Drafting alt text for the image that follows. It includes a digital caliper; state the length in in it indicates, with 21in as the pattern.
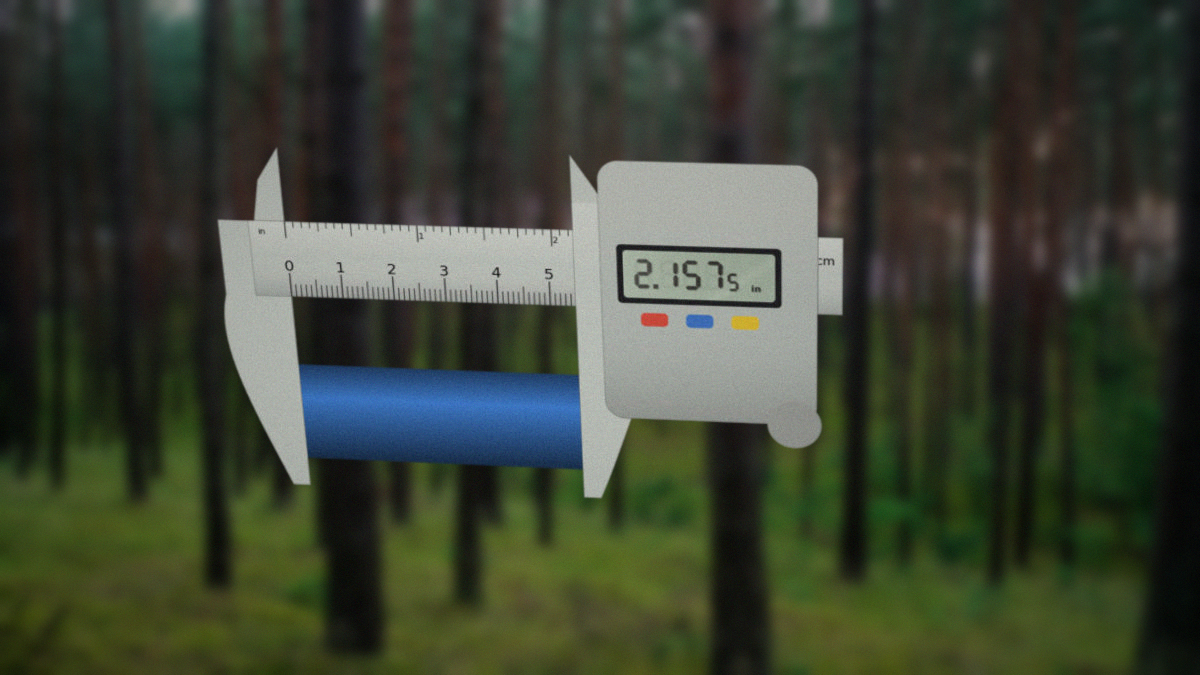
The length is 2.1575in
